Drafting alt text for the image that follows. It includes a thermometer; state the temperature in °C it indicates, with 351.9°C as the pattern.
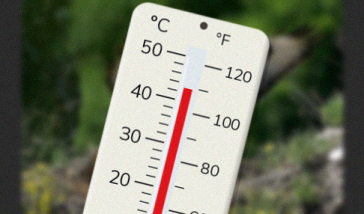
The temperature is 43°C
